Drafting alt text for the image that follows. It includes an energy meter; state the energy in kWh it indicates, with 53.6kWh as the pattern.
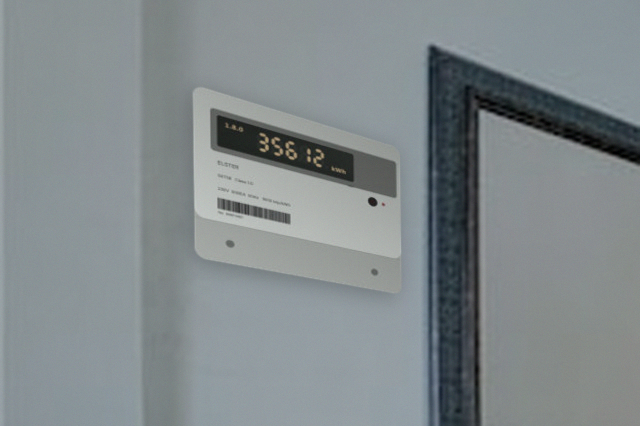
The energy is 35612kWh
